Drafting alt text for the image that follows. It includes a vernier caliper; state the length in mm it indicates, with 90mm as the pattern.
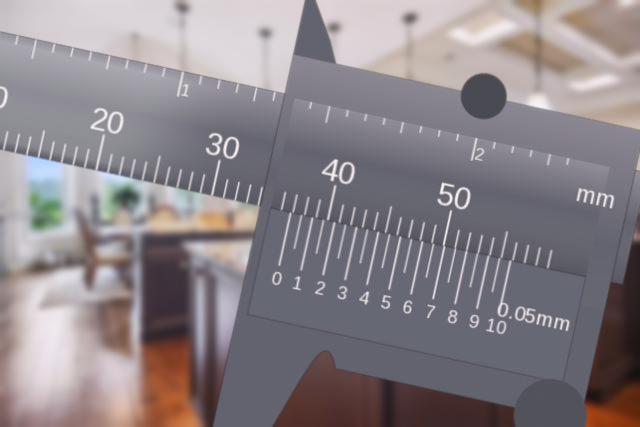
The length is 36.8mm
